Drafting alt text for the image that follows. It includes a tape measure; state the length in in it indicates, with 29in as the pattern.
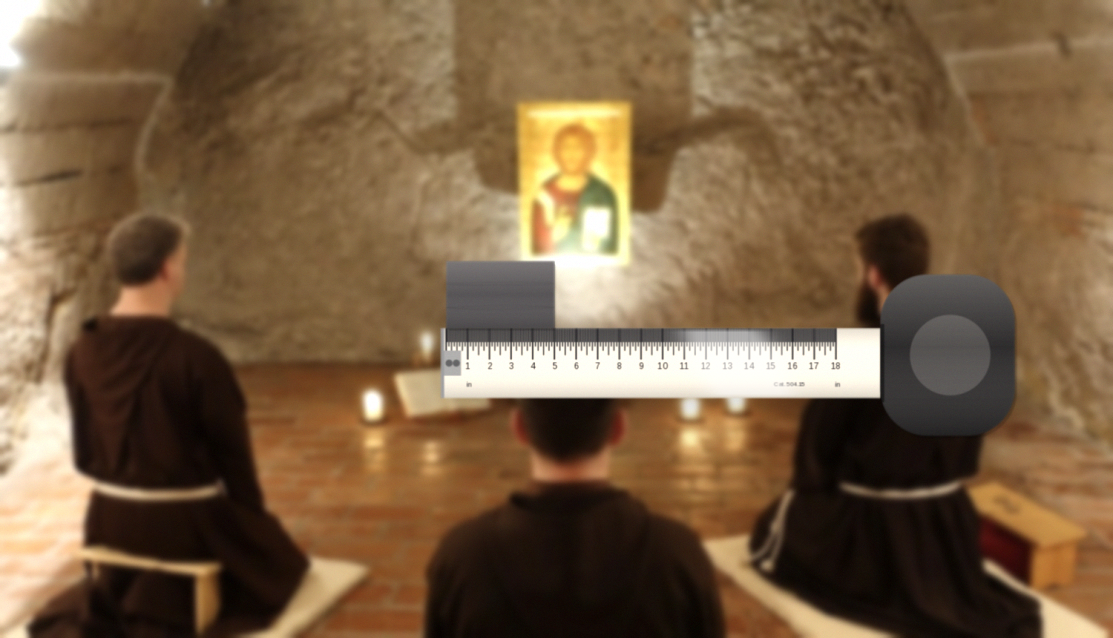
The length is 5in
